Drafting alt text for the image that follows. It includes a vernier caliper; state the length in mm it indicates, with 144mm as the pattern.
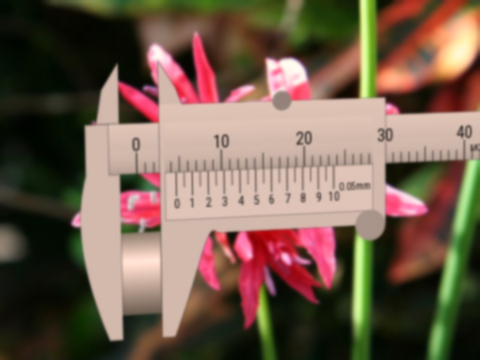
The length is 4.6mm
